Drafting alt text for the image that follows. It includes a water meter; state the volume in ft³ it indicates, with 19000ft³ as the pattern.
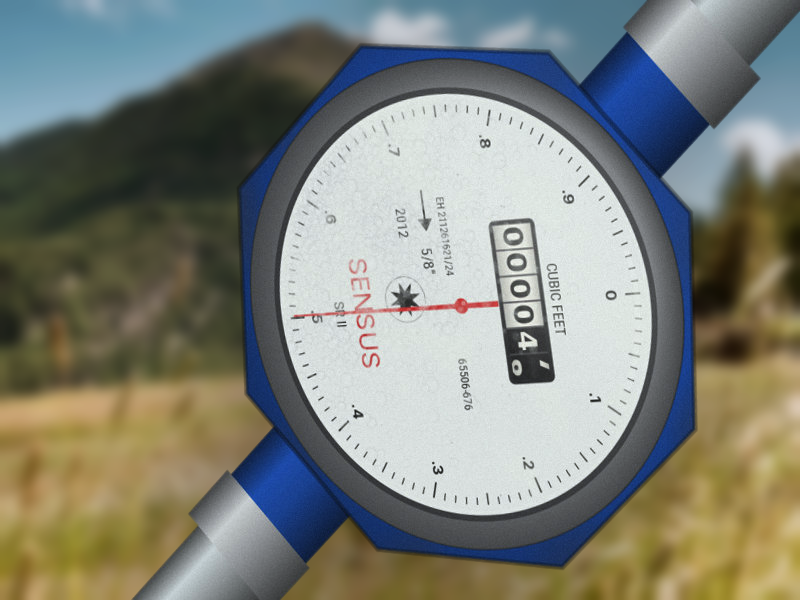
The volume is 47.50ft³
